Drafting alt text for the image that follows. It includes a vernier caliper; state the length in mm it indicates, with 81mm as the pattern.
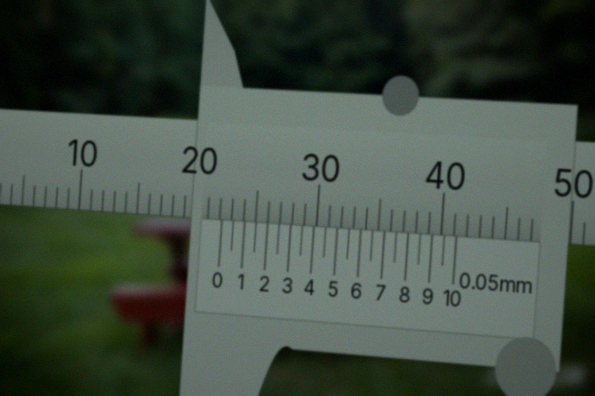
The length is 22.2mm
